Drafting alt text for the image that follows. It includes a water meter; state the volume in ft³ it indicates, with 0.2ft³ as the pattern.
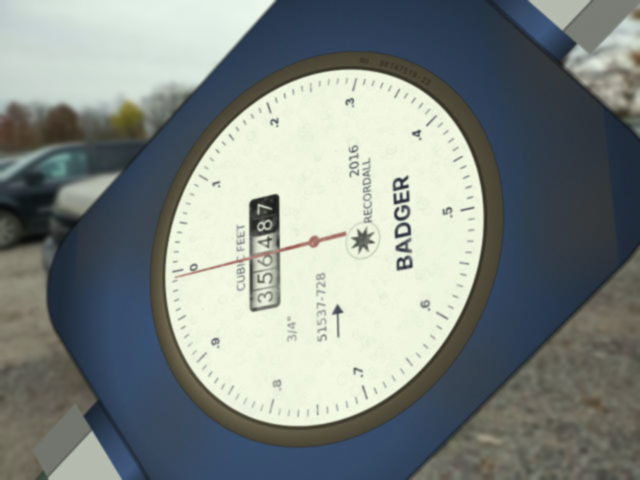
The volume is 356486.99ft³
